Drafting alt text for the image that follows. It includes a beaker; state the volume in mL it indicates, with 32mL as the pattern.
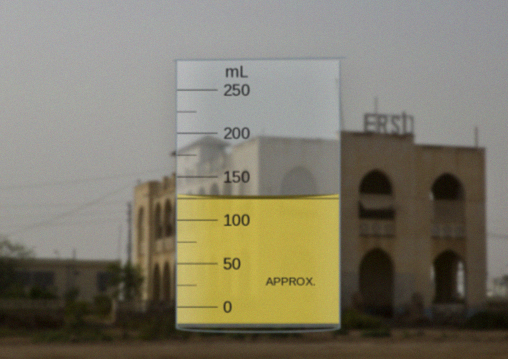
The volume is 125mL
